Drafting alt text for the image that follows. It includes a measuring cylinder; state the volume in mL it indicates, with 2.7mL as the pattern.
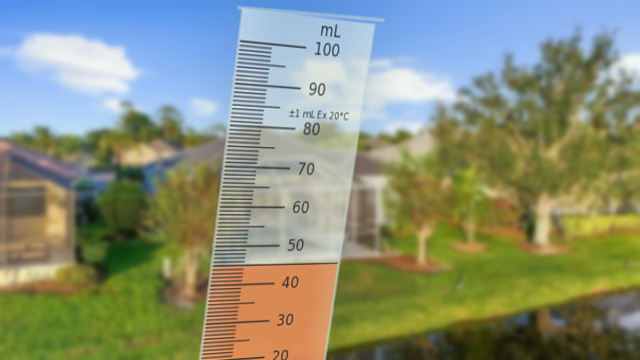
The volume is 45mL
